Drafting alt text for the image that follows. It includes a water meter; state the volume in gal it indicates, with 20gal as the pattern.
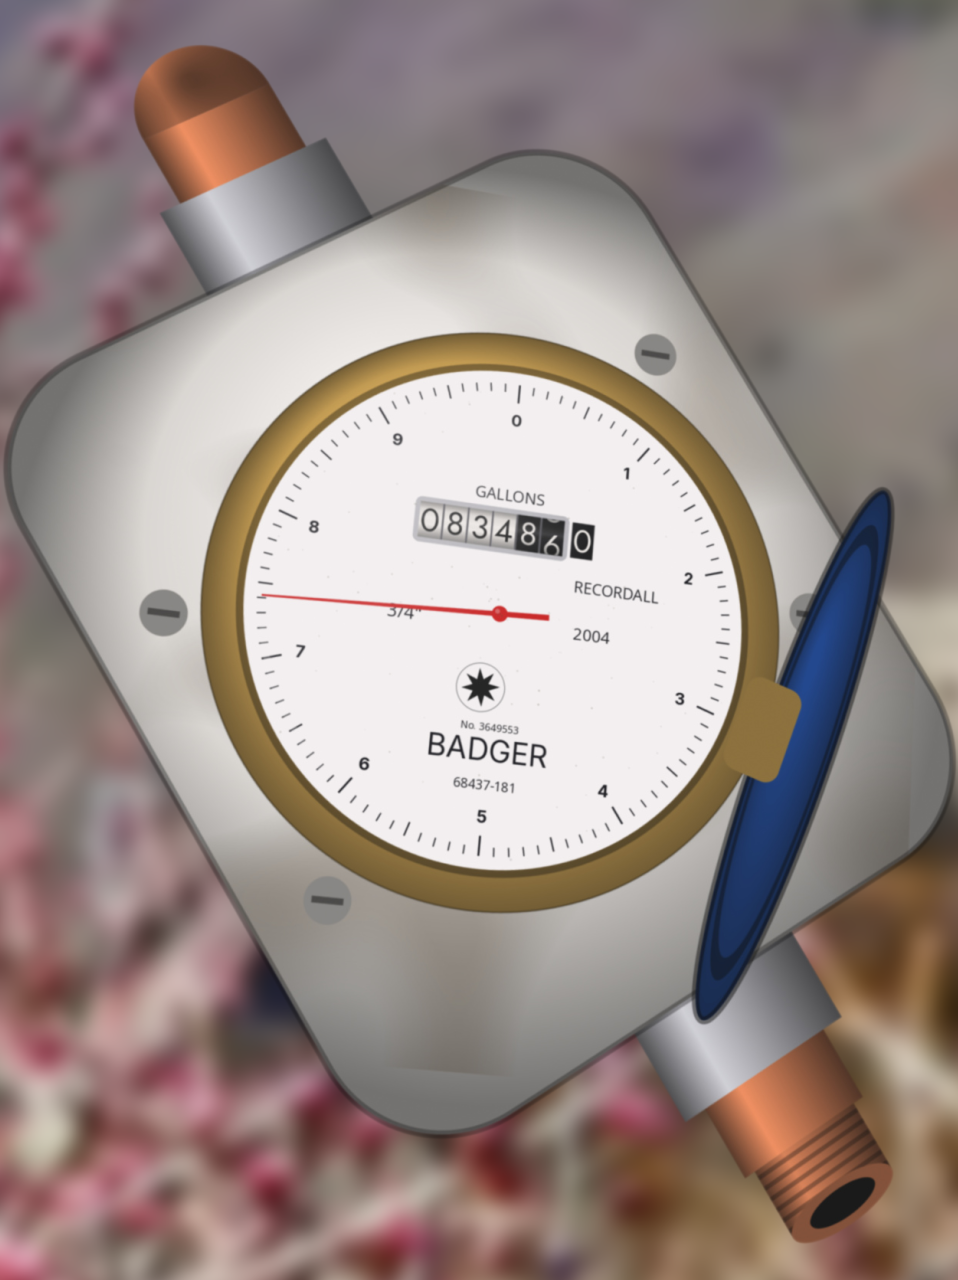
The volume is 834857.4gal
